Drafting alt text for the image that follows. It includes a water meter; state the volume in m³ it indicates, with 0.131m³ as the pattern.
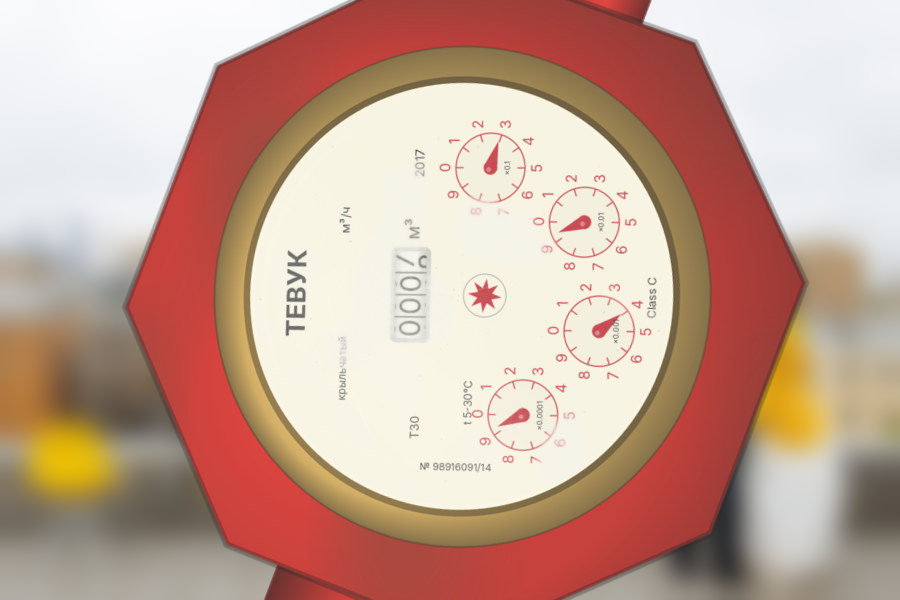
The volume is 7.2939m³
